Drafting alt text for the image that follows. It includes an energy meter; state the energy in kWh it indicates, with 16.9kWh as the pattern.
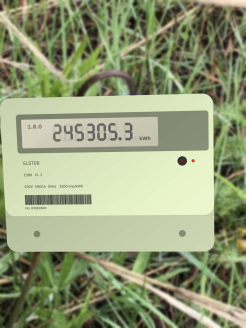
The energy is 245305.3kWh
